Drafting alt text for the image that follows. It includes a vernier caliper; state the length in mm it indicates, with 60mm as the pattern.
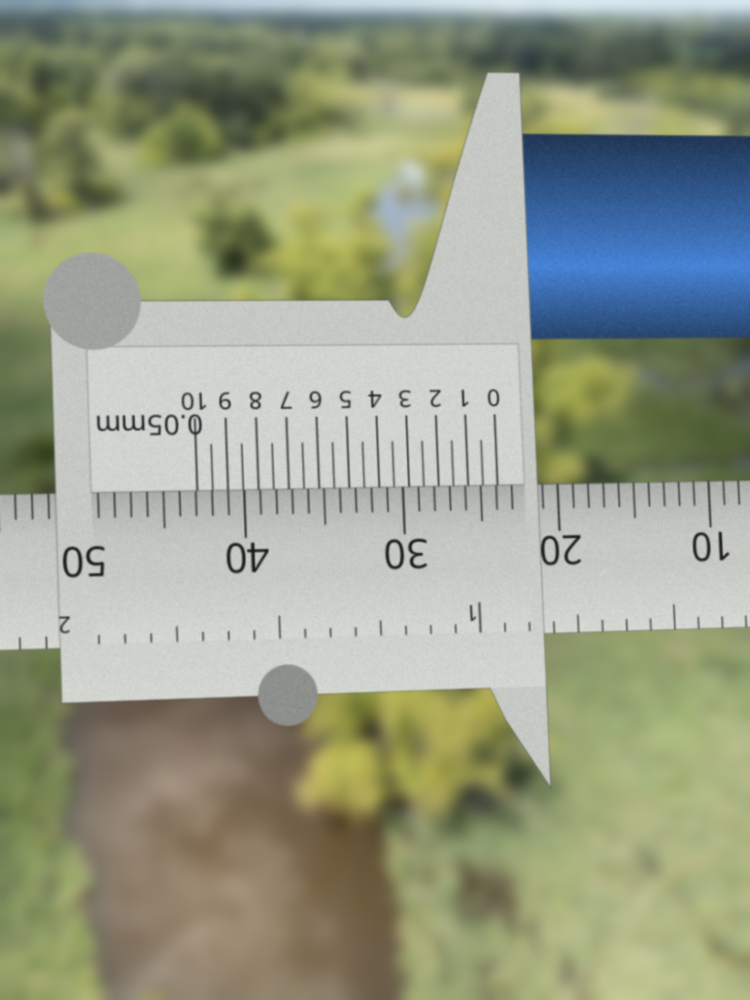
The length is 23.9mm
